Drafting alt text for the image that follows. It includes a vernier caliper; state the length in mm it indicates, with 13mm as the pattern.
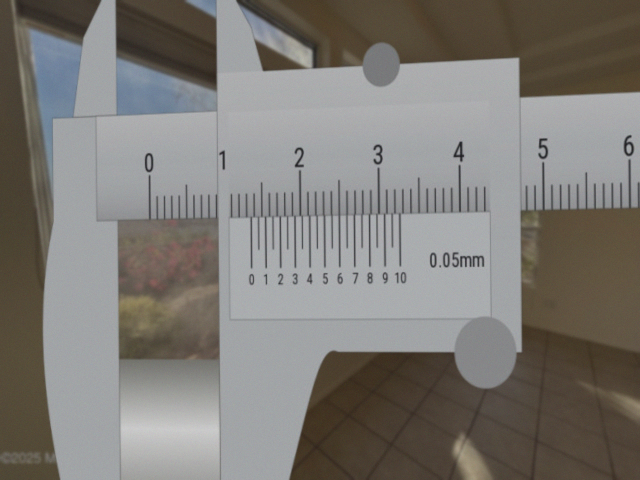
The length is 13.6mm
